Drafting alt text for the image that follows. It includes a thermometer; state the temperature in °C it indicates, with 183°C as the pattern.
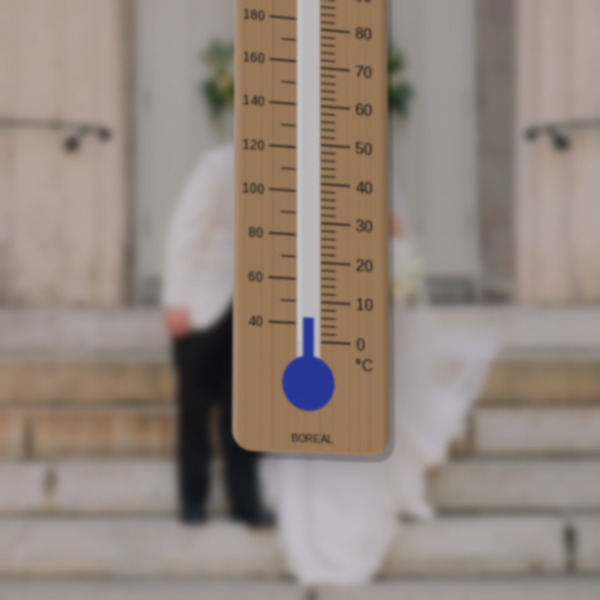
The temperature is 6°C
